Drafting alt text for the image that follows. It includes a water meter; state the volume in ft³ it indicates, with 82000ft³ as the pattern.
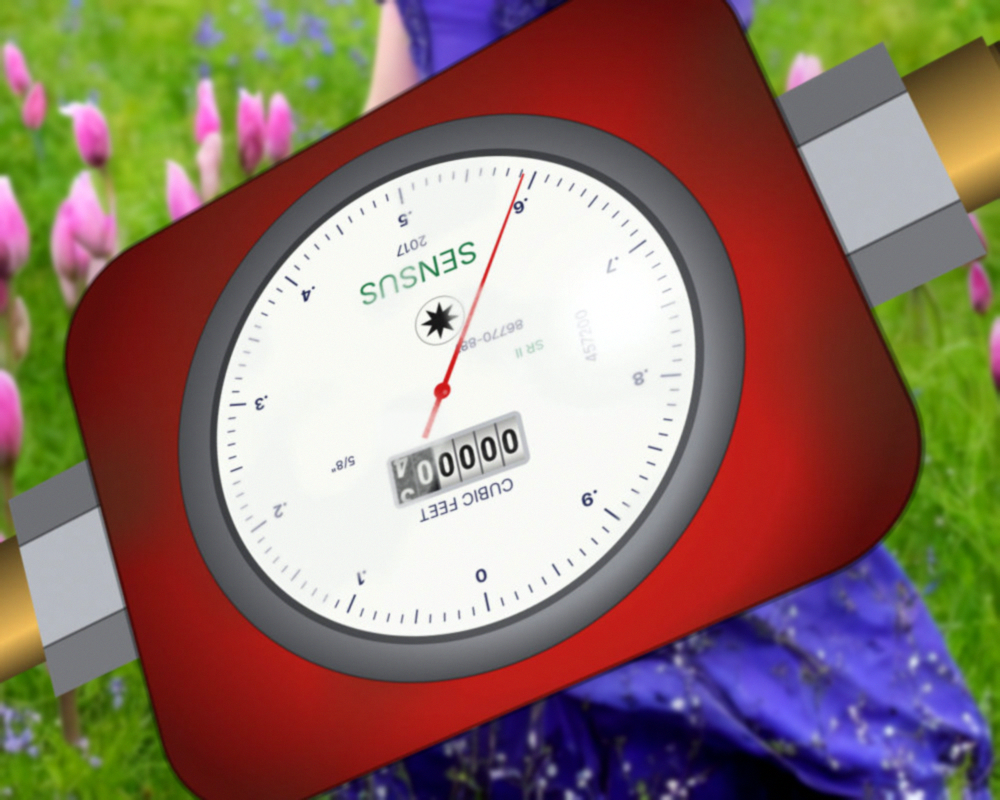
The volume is 3.59ft³
